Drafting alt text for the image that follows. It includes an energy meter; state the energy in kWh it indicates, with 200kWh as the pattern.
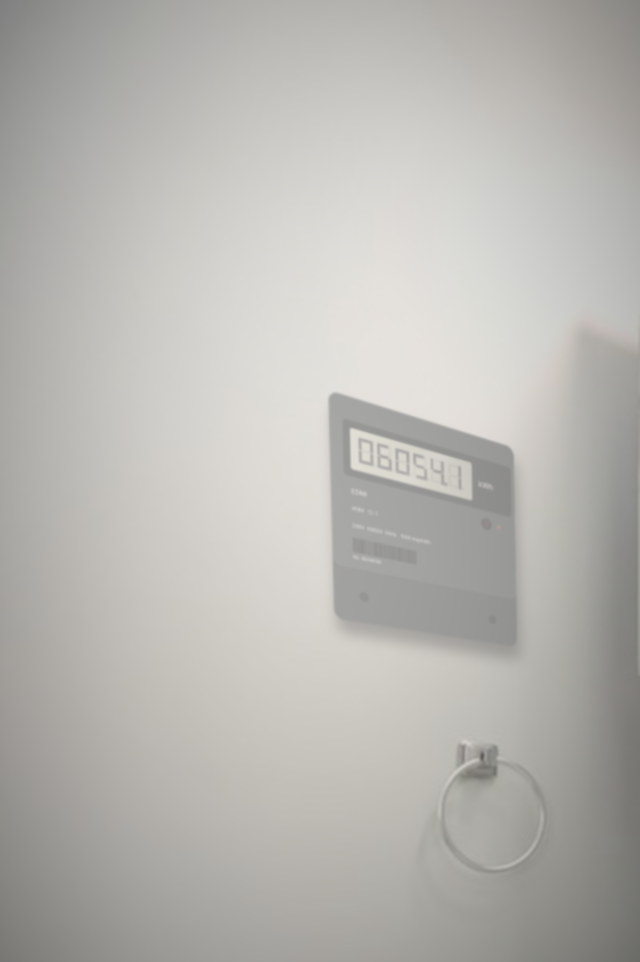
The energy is 6054.1kWh
